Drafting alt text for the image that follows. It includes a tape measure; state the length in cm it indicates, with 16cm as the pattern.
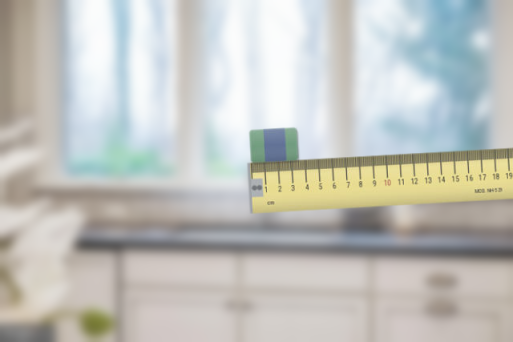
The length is 3.5cm
